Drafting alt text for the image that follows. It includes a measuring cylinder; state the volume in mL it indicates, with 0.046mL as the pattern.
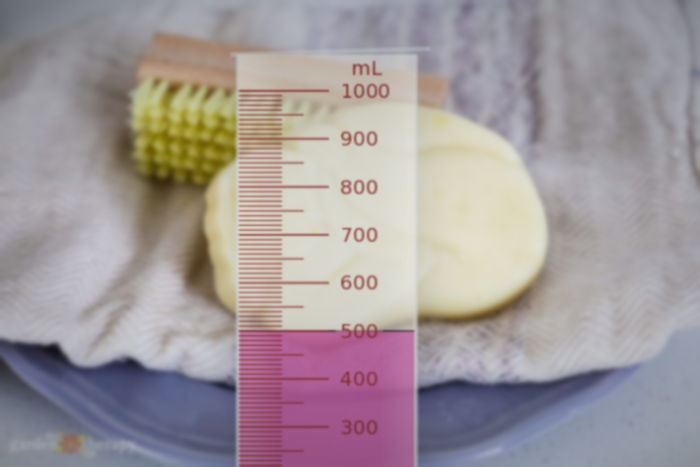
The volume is 500mL
